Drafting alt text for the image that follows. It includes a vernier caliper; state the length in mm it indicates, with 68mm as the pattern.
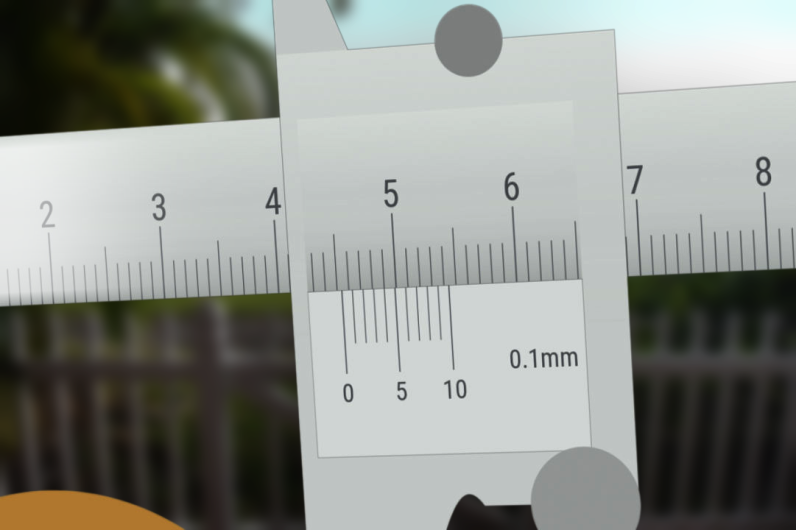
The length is 45.4mm
